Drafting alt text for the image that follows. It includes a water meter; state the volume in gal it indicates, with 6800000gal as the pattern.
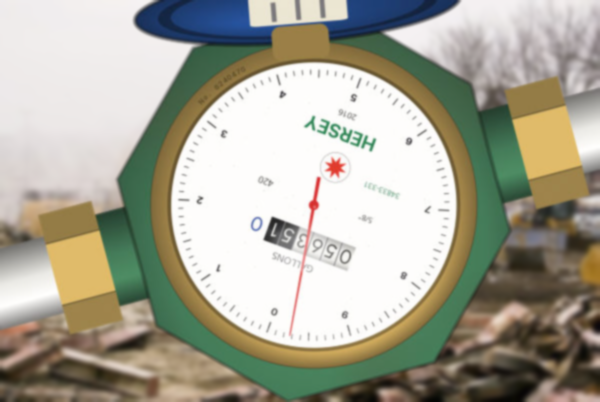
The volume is 563509.7gal
